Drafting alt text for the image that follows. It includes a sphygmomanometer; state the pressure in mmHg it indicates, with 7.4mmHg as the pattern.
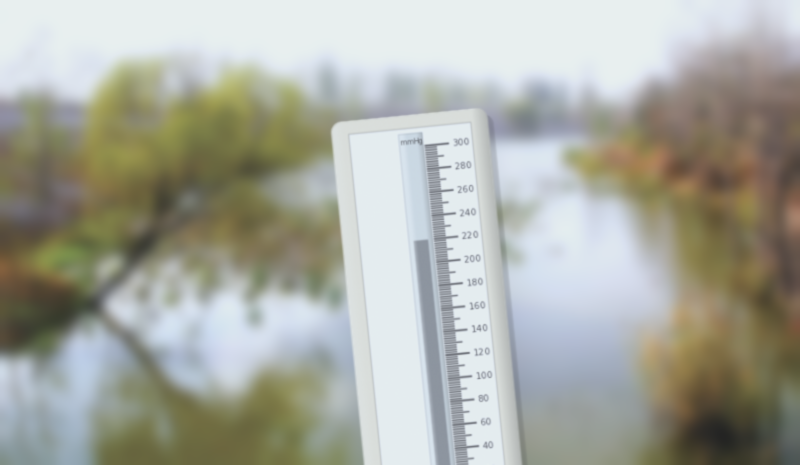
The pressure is 220mmHg
